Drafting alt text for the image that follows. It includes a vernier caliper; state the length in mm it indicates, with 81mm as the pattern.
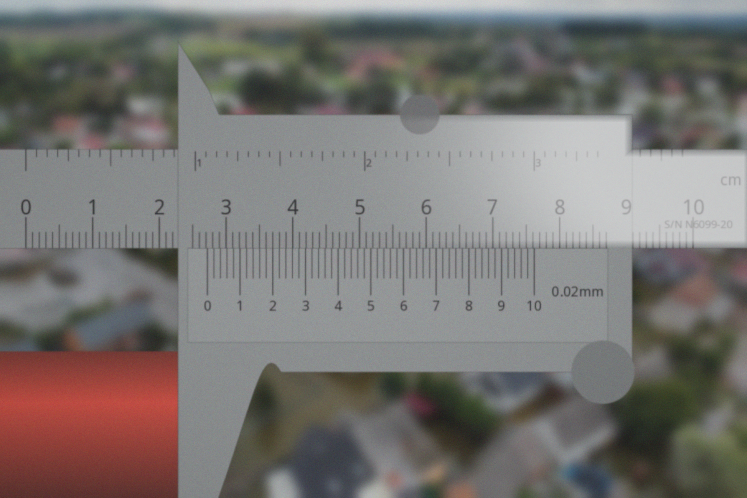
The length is 27.2mm
